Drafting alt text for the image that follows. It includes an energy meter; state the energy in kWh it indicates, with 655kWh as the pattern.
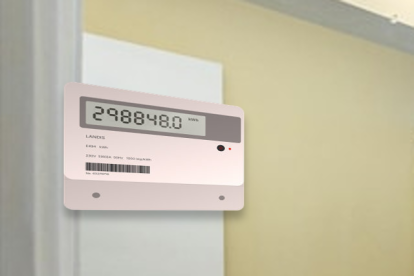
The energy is 298848.0kWh
